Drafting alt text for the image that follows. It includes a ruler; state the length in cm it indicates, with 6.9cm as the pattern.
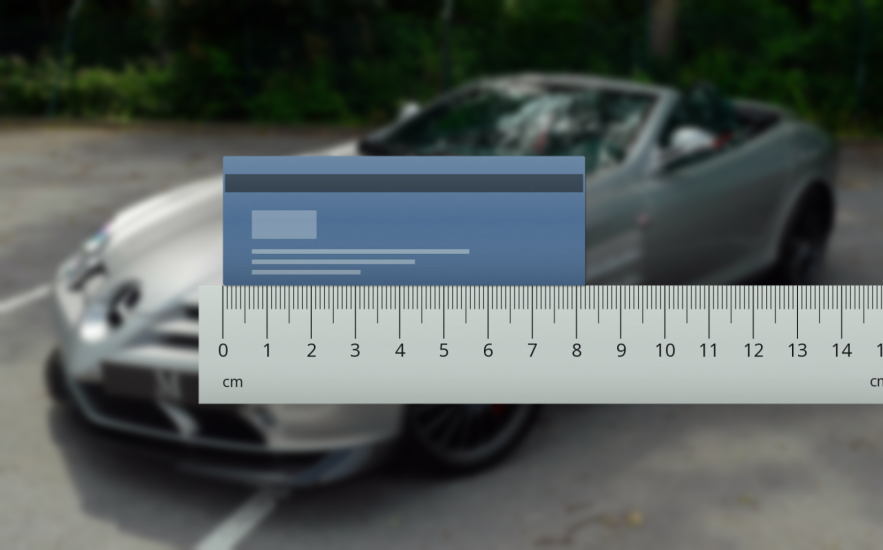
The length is 8.2cm
